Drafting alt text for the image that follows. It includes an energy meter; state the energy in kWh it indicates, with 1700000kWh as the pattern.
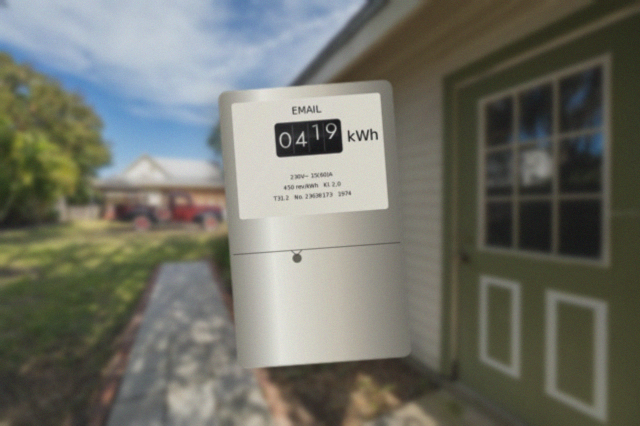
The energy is 419kWh
